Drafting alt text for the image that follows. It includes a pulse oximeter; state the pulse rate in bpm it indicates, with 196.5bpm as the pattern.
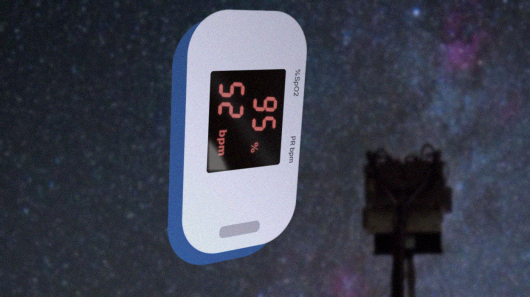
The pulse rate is 52bpm
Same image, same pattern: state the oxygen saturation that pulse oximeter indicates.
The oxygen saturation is 95%
